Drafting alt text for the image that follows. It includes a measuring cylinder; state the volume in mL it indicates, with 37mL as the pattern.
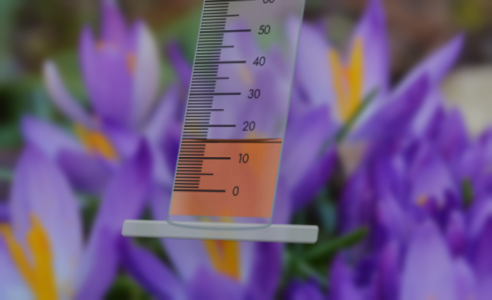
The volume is 15mL
